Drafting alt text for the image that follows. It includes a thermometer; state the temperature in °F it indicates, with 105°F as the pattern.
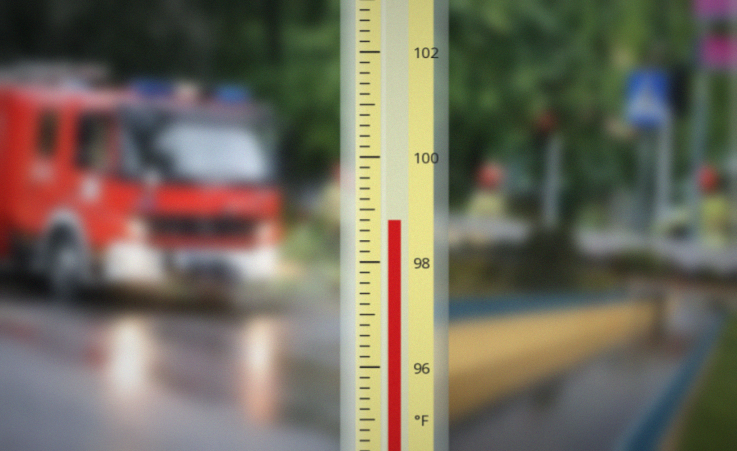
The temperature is 98.8°F
